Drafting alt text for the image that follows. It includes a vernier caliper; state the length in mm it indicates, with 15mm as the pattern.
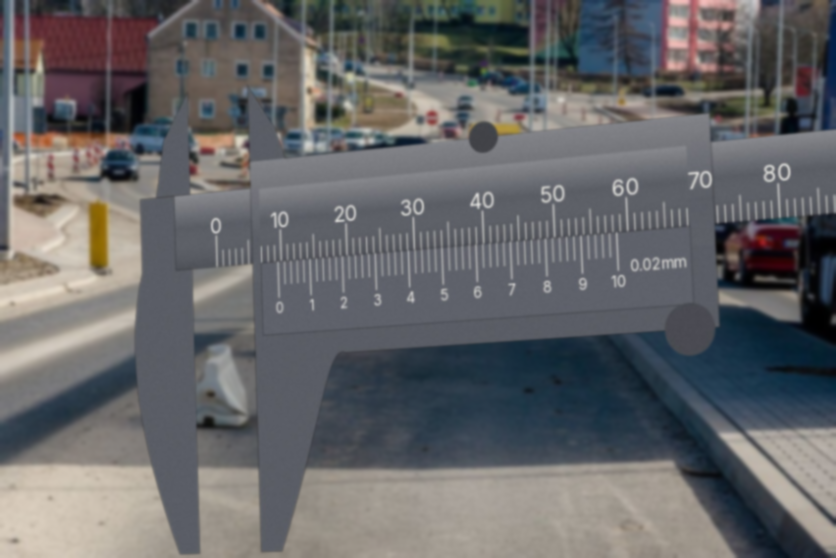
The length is 9.5mm
